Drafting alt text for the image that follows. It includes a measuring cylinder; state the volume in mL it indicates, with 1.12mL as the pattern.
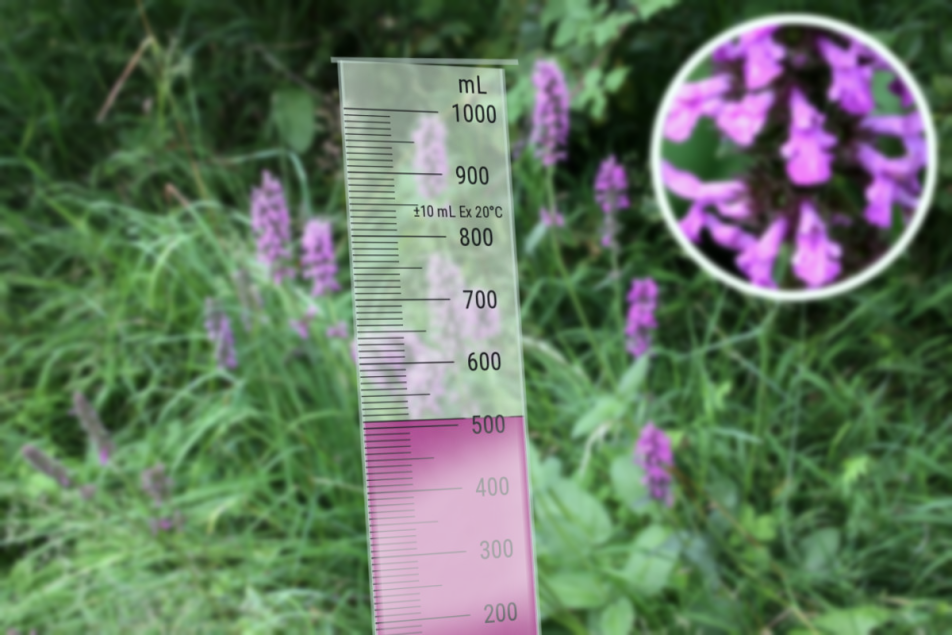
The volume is 510mL
